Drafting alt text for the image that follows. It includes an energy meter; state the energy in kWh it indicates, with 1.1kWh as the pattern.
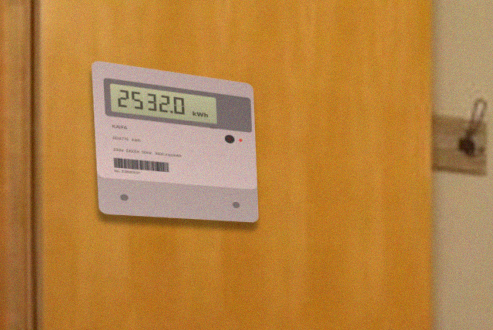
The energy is 2532.0kWh
